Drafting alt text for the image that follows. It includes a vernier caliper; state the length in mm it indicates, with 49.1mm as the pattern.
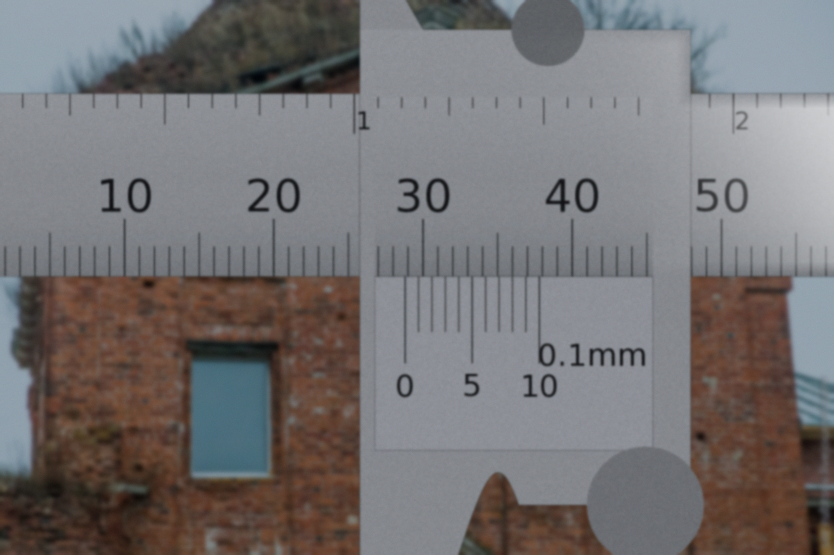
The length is 28.8mm
